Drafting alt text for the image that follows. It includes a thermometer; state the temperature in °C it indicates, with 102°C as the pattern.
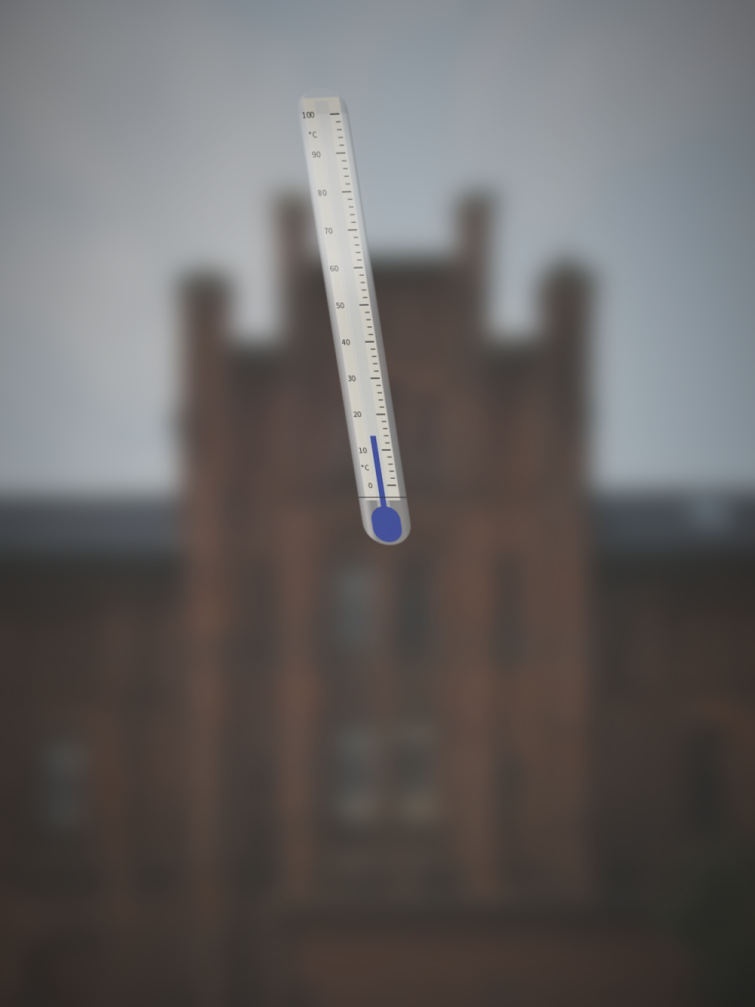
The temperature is 14°C
